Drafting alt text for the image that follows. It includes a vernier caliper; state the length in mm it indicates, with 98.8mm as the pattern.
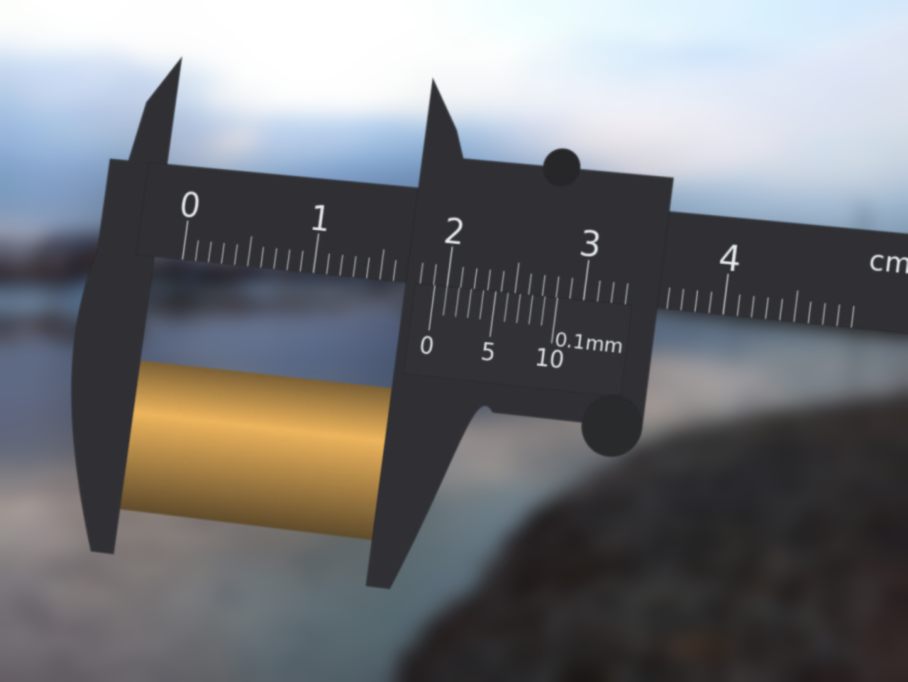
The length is 19.1mm
